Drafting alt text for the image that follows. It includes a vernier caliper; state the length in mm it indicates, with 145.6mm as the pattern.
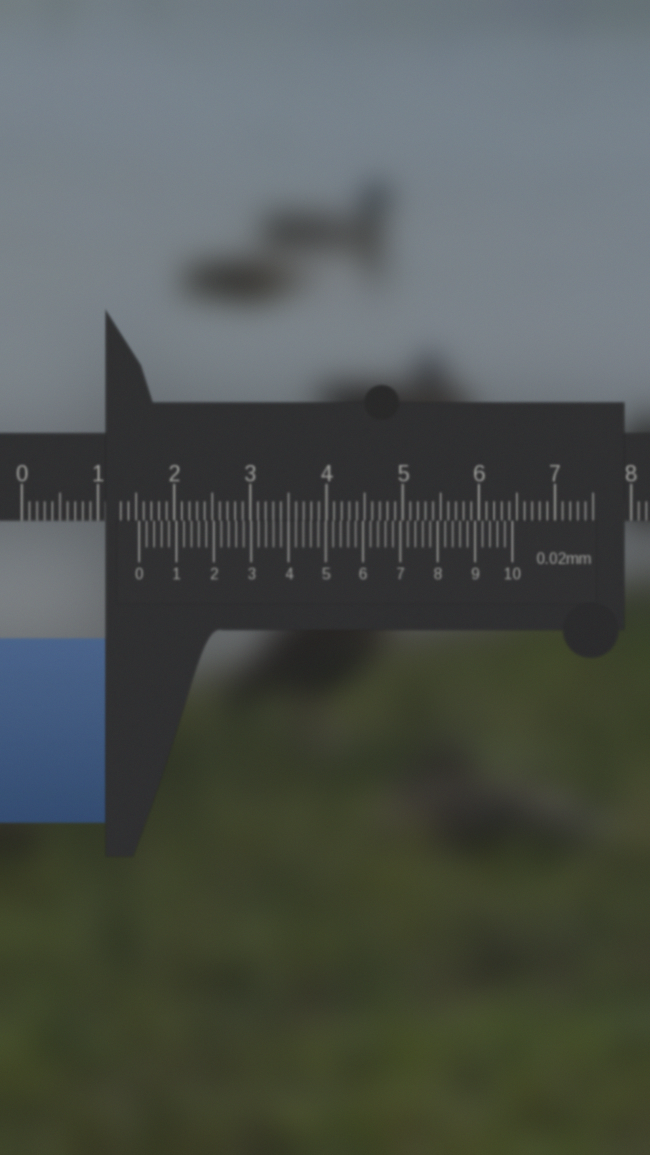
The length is 15.4mm
